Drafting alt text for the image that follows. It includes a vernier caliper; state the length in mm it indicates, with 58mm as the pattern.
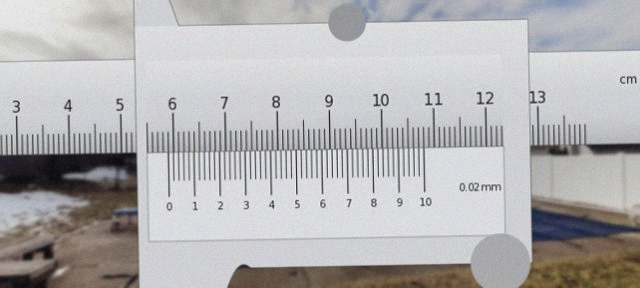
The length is 59.0mm
